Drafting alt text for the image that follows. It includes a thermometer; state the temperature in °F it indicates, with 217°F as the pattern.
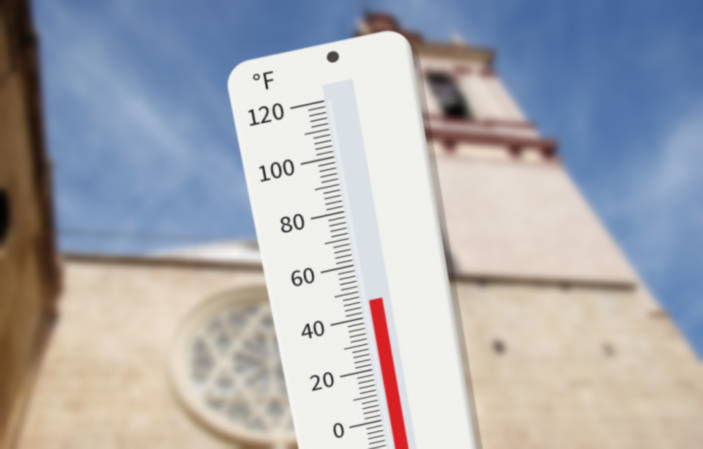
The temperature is 46°F
